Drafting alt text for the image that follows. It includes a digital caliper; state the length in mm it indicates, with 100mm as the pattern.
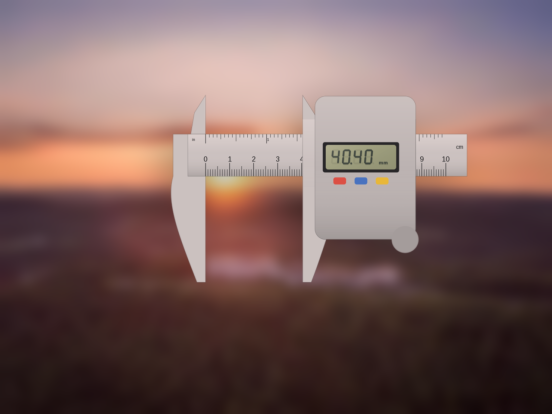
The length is 40.40mm
